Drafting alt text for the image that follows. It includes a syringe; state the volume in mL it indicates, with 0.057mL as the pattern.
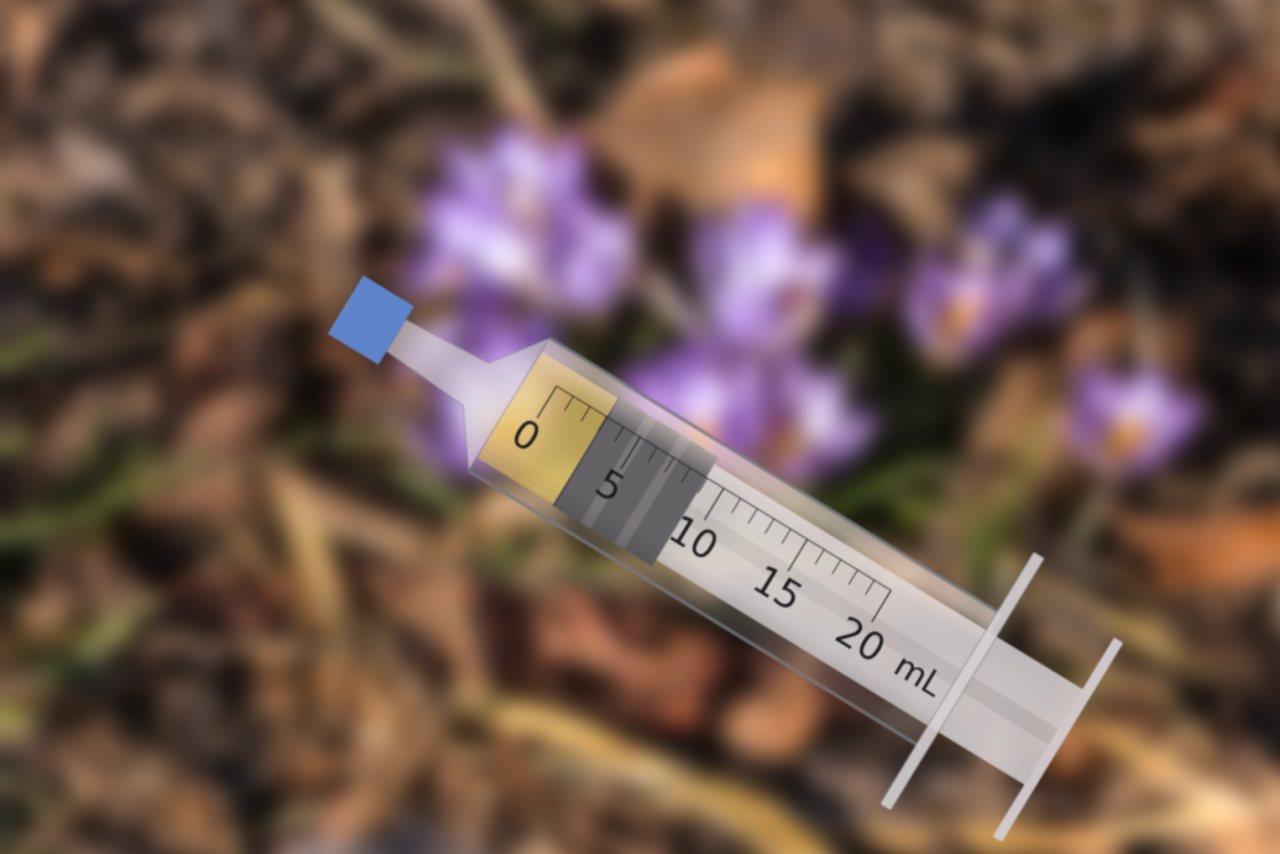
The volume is 3mL
